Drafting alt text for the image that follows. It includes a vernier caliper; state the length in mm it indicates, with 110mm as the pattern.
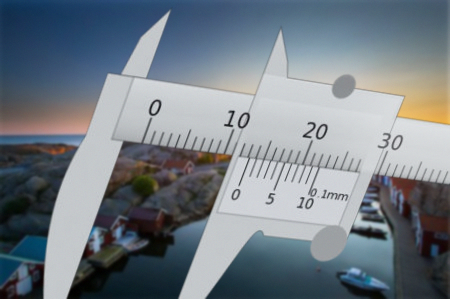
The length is 13.2mm
